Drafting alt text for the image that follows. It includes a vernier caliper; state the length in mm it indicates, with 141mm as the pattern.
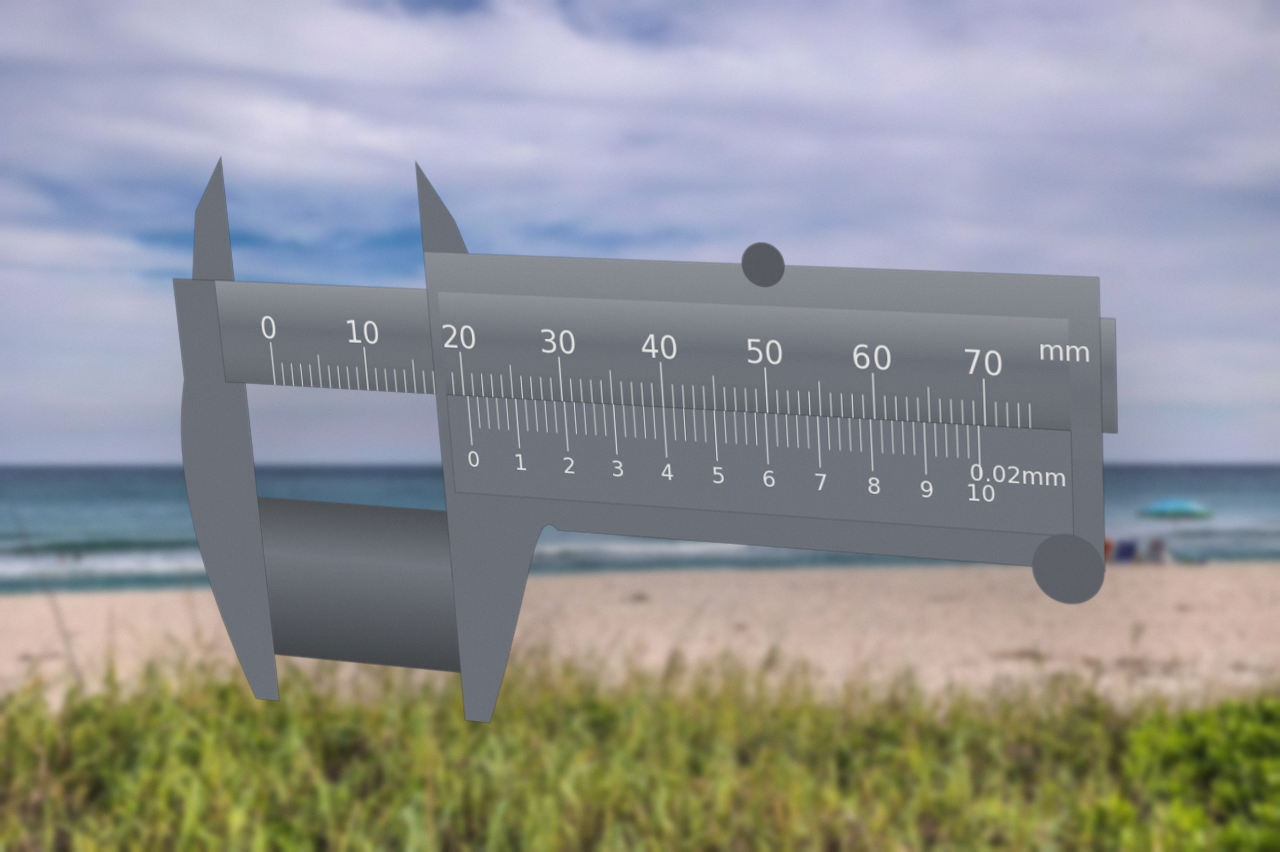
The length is 20.4mm
